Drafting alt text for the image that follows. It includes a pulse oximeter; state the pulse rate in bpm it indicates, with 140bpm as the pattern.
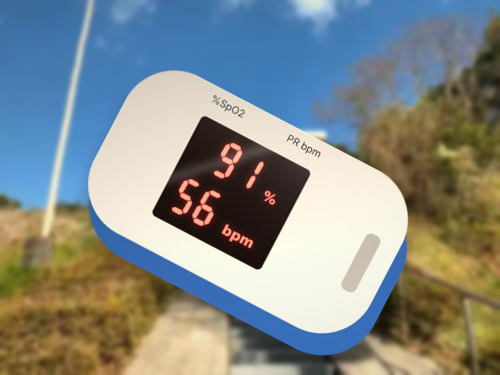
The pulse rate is 56bpm
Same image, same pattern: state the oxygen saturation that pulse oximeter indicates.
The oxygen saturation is 91%
